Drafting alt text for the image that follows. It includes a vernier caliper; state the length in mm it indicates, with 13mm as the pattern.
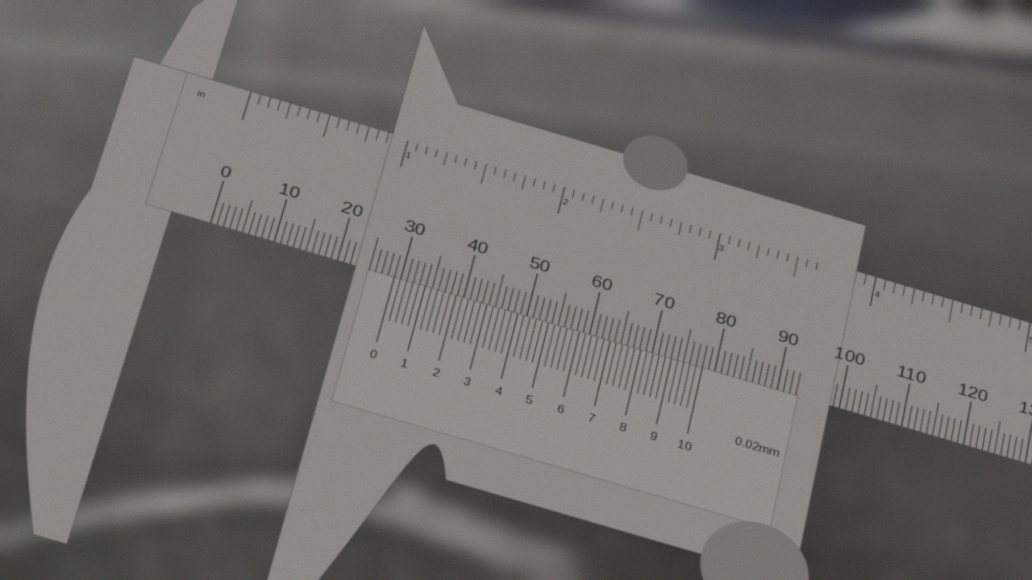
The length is 29.0mm
